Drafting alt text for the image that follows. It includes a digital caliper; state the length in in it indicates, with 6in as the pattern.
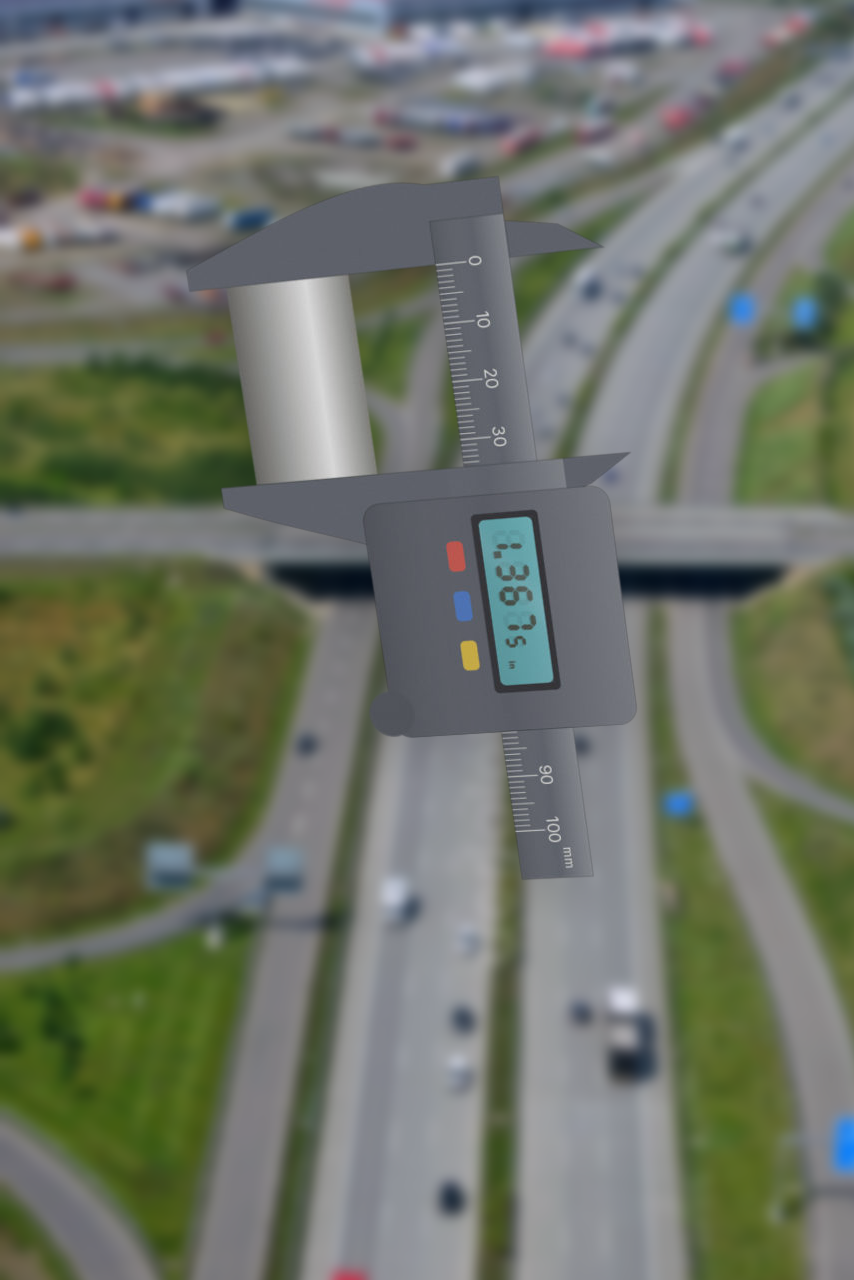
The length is 1.3675in
